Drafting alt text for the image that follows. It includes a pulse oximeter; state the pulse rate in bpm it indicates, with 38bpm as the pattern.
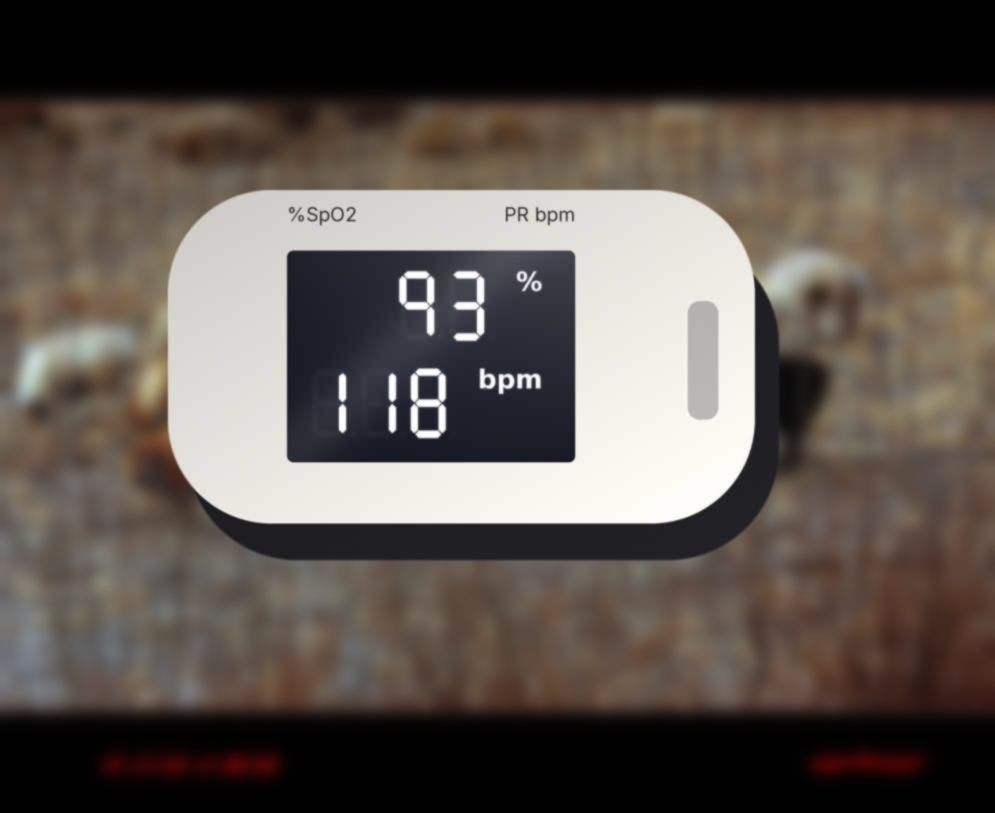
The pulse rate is 118bpm
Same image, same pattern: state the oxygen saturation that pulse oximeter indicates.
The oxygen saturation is 93%
